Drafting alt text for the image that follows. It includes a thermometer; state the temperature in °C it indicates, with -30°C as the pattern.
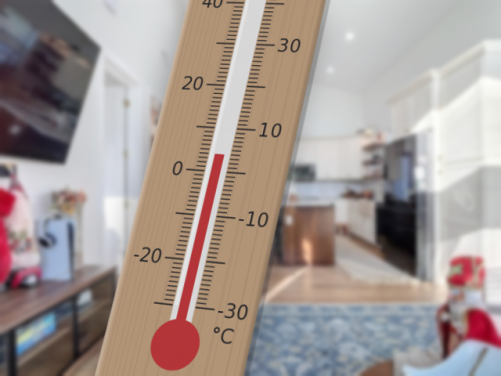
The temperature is 4°C
